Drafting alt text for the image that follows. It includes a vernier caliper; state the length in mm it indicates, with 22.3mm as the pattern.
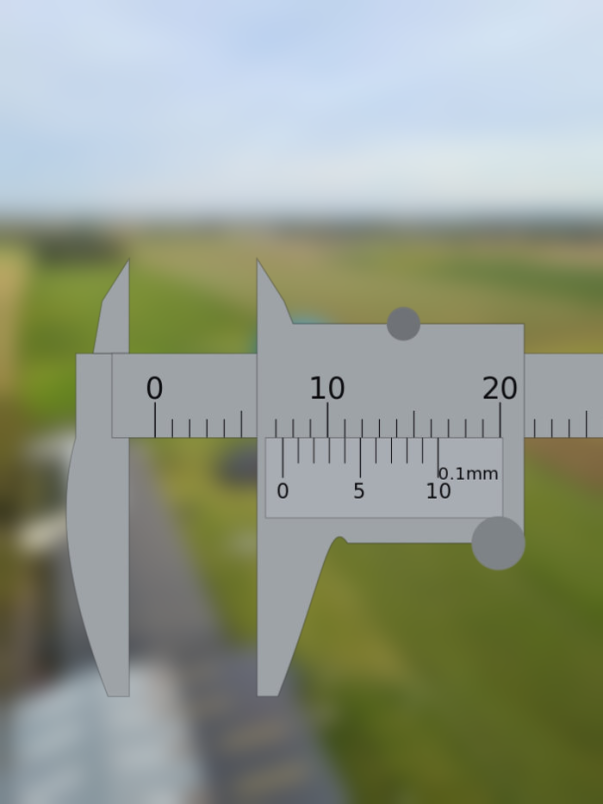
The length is 7.4mm
